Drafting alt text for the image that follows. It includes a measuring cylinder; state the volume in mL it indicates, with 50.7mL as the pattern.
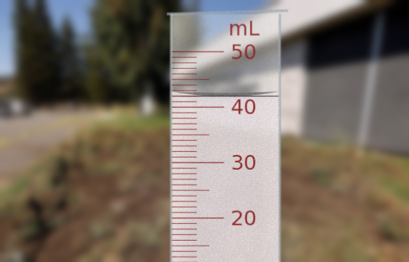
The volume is 42mL
